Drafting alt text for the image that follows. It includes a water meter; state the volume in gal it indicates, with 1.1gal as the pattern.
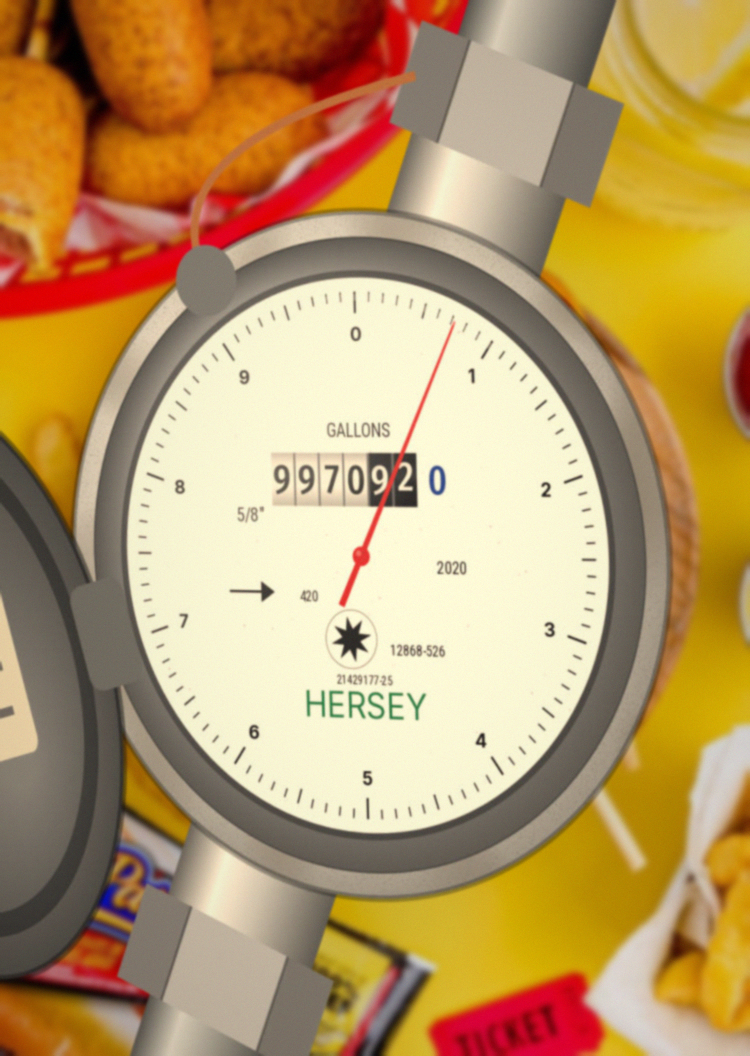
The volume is 9970920.7gal
